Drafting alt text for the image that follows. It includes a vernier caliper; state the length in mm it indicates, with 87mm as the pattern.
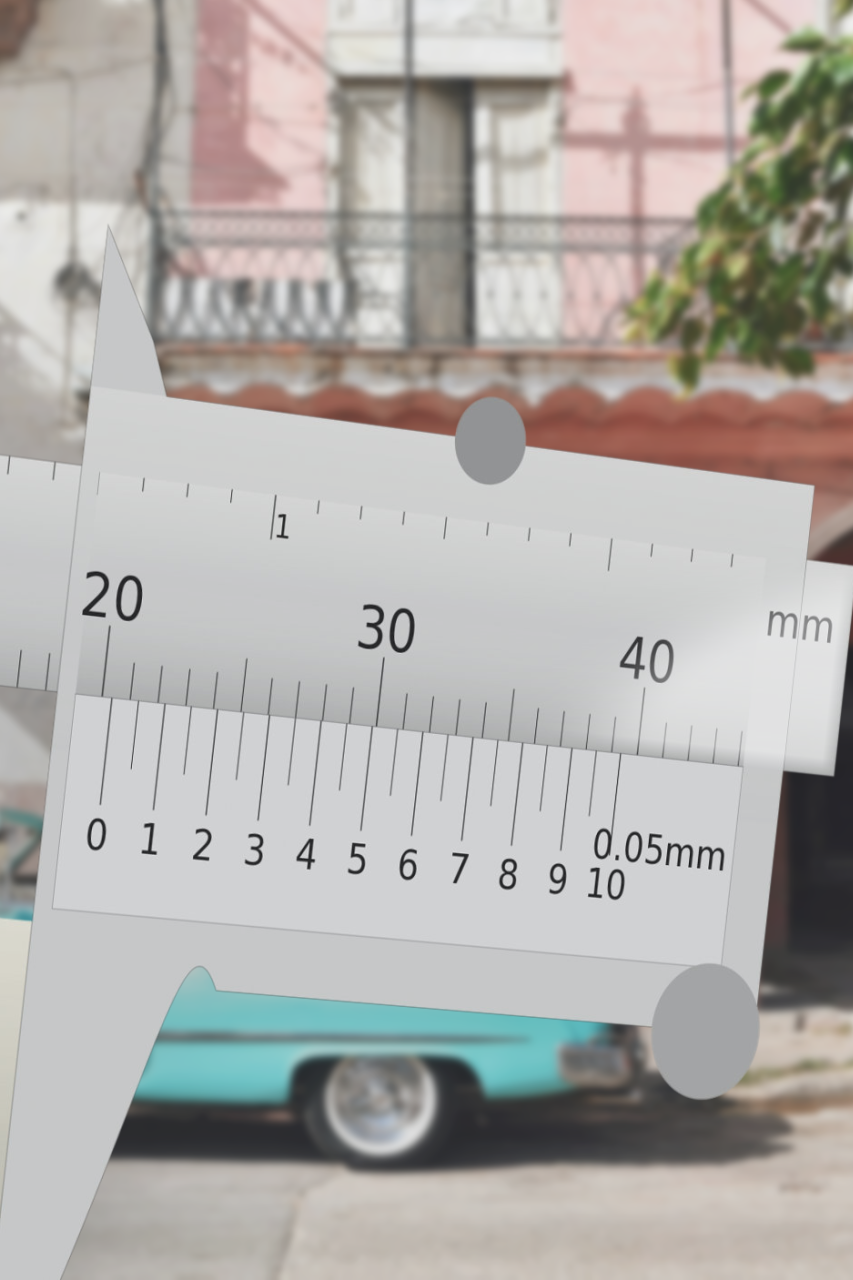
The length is 20.35mm
